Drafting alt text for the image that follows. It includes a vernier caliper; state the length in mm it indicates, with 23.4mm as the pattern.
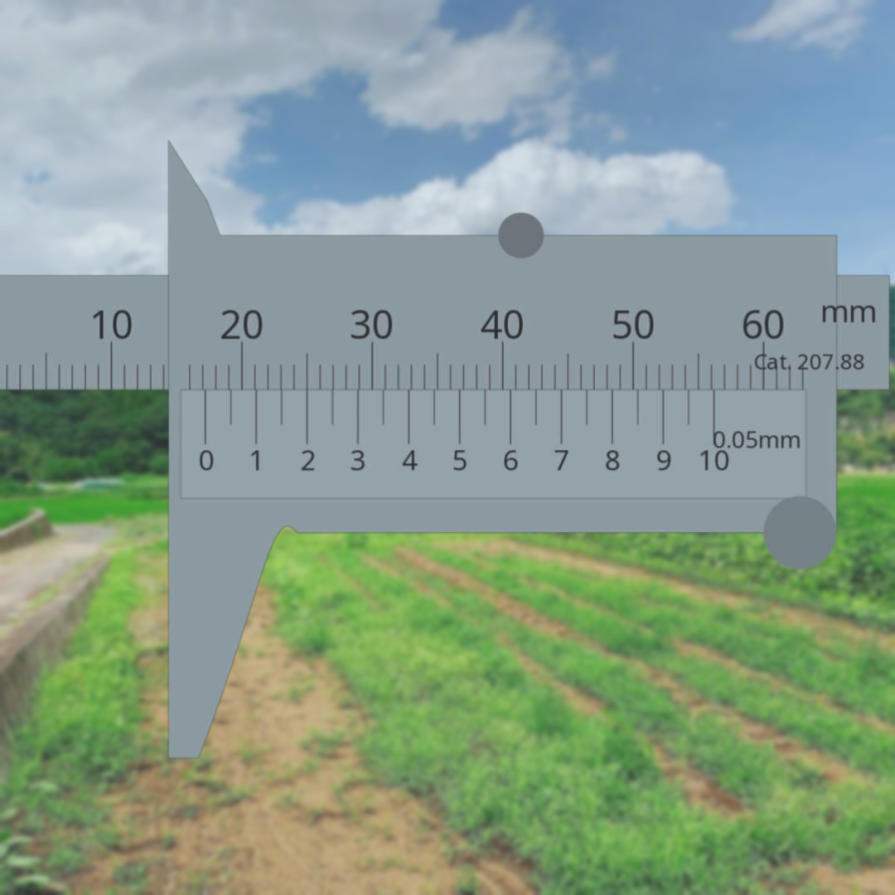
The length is 17.2mm
